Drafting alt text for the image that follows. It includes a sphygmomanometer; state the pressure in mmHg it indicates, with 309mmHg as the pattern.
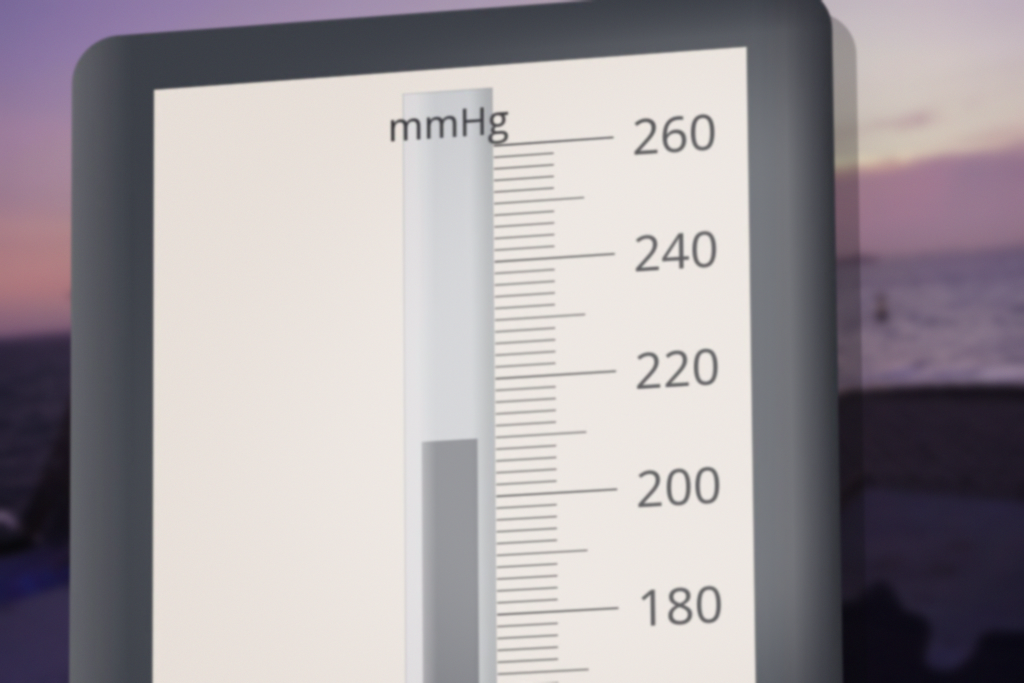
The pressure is 210mmHg
